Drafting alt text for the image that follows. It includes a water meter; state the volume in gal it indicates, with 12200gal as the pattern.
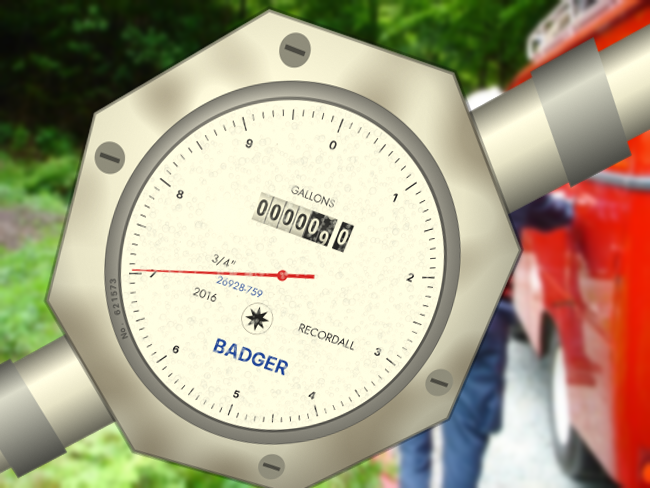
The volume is 87.0gal
